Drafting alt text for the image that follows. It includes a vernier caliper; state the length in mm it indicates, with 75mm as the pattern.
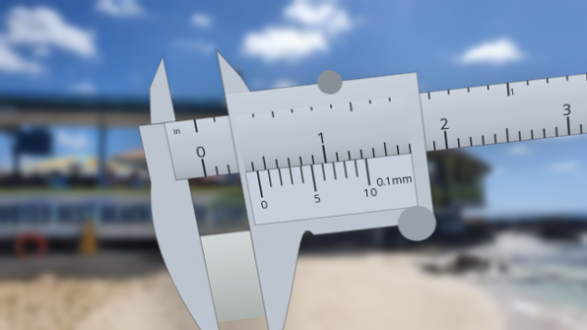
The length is 4.3mm
